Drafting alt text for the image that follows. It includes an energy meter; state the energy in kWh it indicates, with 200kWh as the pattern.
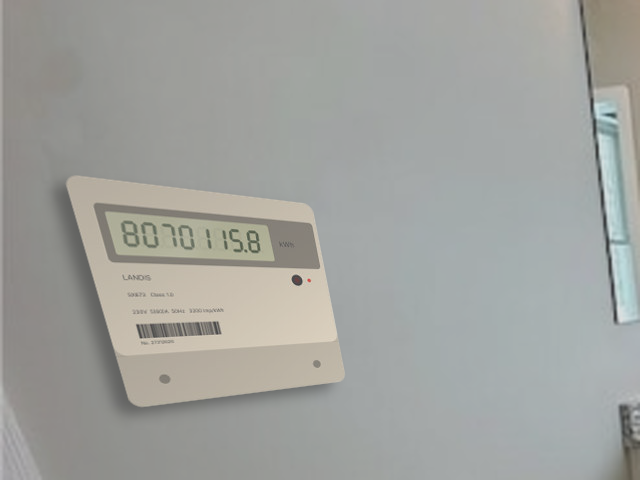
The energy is 8070115.8kWh
